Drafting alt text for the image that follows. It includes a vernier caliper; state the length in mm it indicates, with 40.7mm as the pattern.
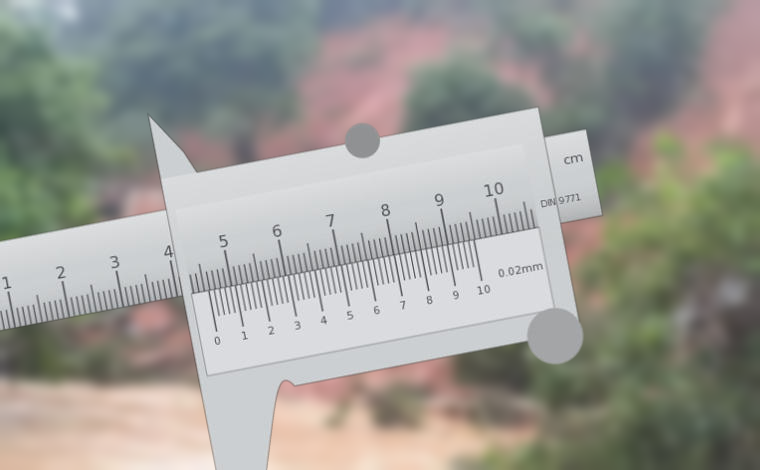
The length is 45.8mm
